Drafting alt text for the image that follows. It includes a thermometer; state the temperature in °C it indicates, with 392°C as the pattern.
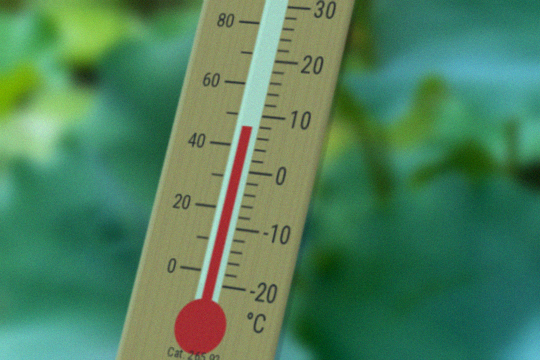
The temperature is 8°C
